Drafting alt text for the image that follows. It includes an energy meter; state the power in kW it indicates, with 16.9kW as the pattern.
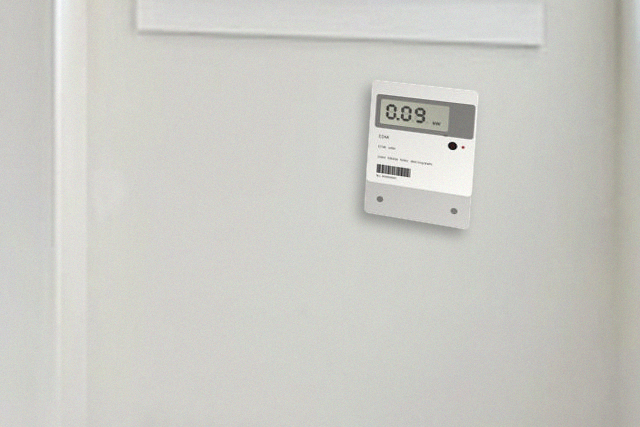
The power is 0.09kW
